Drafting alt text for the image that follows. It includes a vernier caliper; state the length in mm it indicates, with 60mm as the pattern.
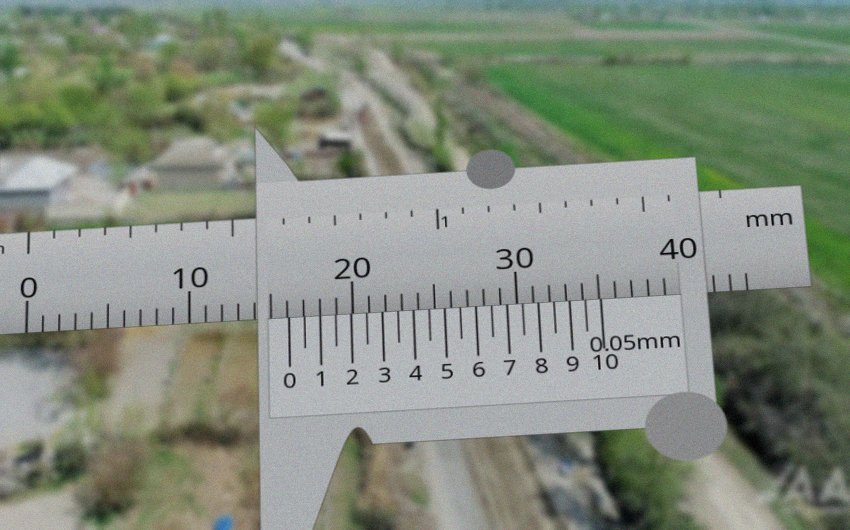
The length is 16.1mm
